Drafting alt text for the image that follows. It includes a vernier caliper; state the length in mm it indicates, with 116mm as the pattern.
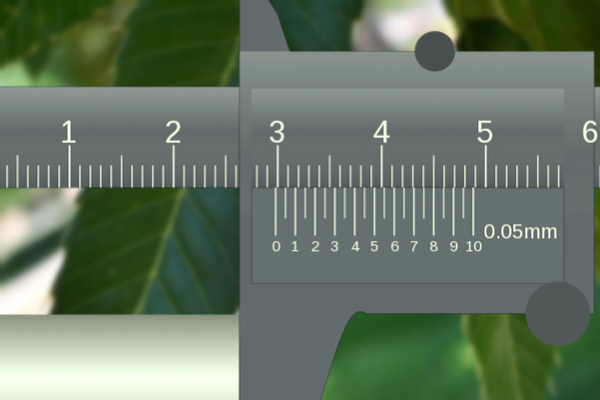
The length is 29.8mm
